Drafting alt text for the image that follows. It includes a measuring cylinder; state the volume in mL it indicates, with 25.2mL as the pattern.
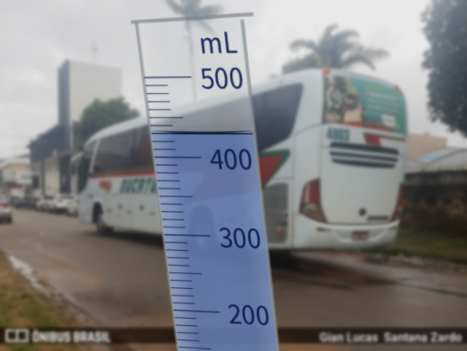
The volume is 430mL
